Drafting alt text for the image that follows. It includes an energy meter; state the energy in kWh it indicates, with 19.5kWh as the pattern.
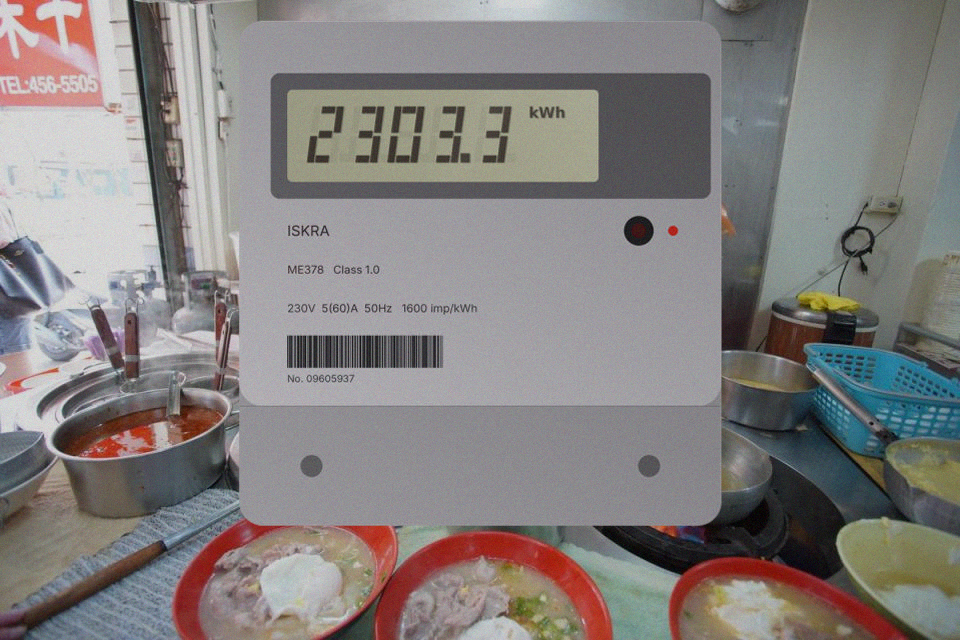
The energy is 2303.3kWh
